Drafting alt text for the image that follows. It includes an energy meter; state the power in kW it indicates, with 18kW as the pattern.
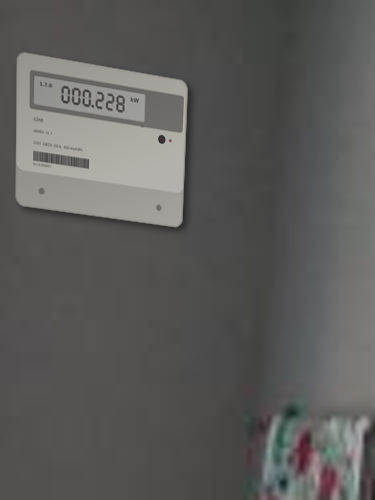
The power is 0.228kW
